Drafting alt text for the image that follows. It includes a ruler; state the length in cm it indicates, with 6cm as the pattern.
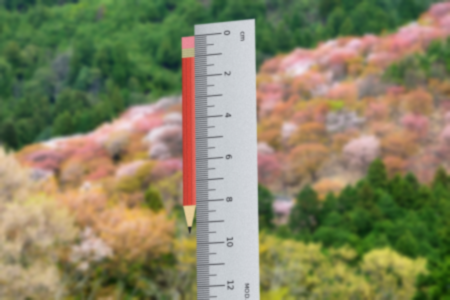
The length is 9.5cm
